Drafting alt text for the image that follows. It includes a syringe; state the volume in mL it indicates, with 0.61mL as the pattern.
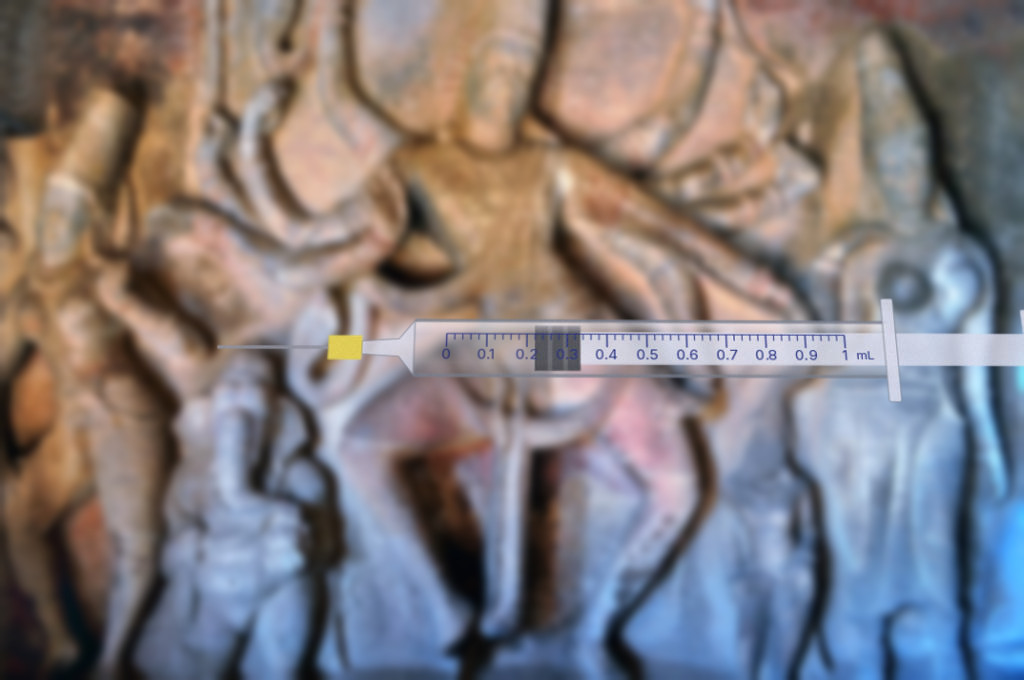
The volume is 0.22mL
